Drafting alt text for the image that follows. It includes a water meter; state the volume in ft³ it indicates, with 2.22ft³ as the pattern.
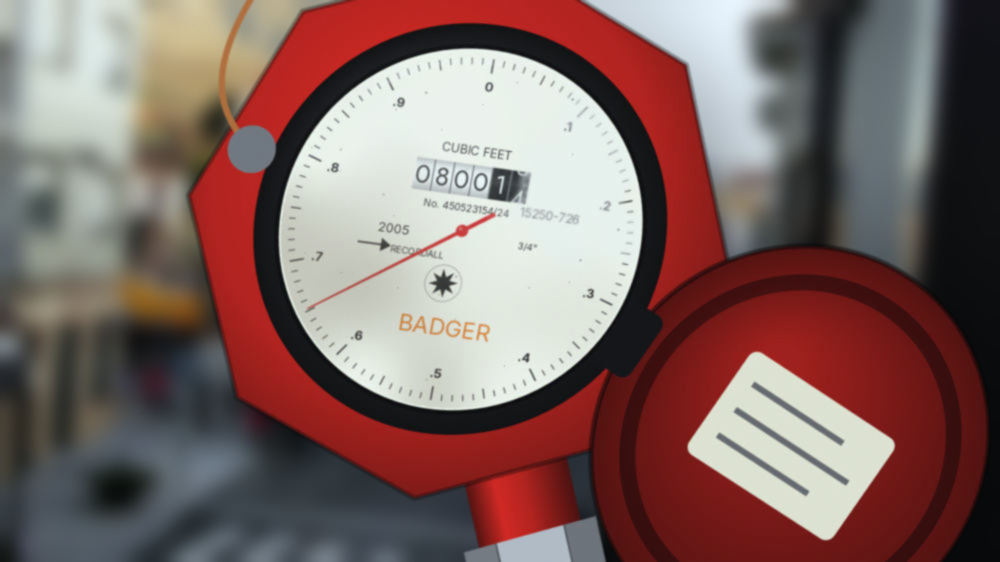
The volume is 80013.65ft³
